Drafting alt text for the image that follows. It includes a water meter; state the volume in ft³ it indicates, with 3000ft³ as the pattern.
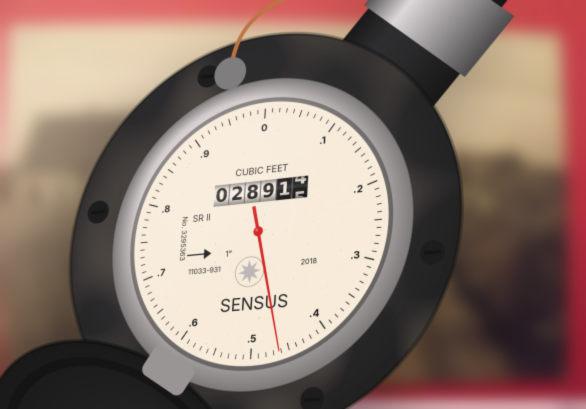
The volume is 28914.46ft³
